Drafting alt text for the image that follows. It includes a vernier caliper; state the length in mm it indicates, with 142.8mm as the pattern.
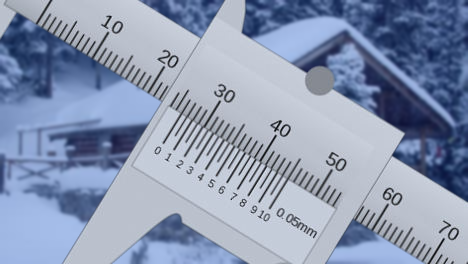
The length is 26.0mm
